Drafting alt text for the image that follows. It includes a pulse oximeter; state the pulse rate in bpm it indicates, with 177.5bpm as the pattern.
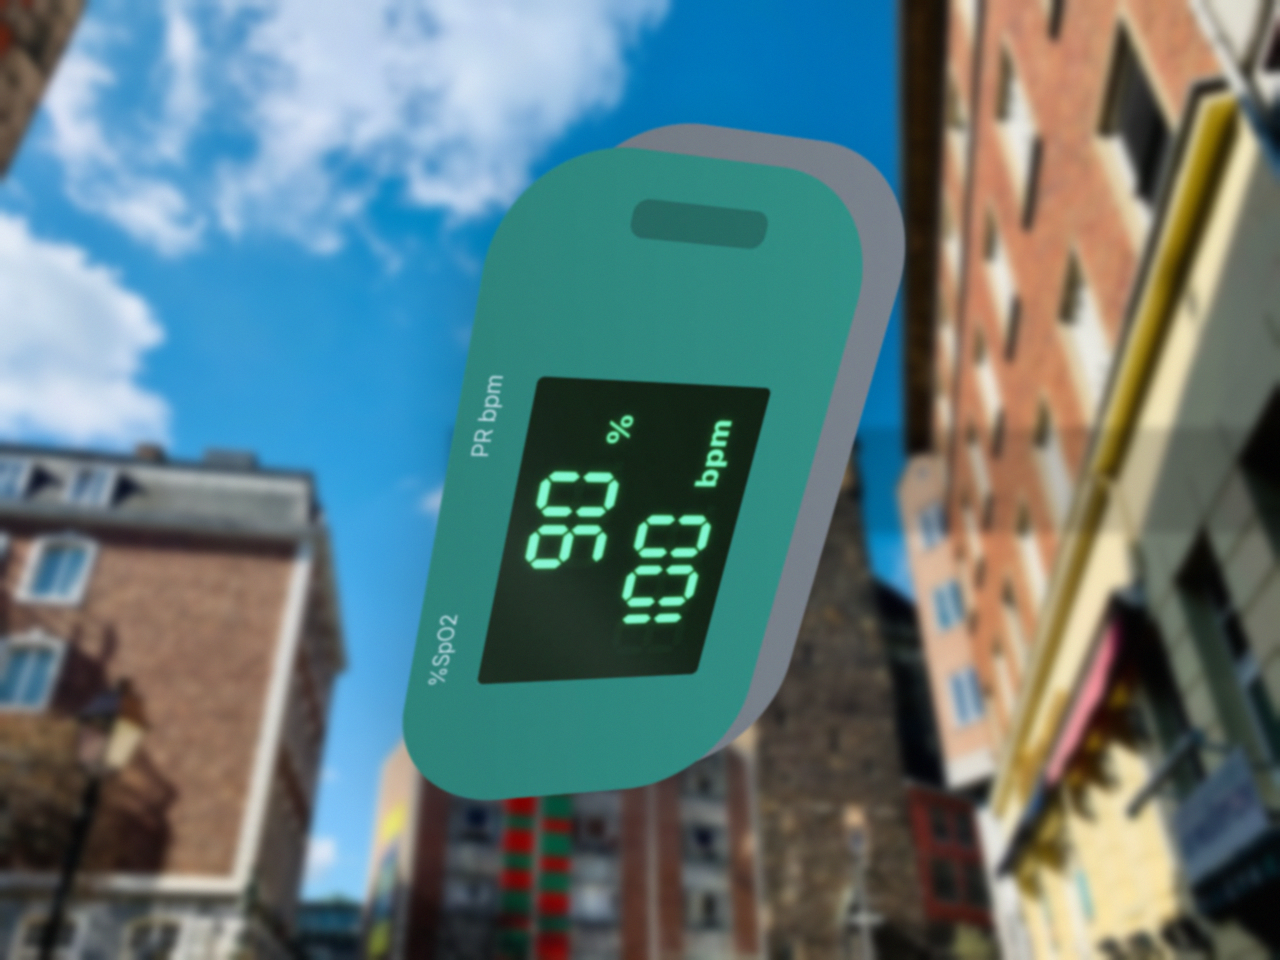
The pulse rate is 100bpm
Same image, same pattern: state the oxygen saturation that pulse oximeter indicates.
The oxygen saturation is 90%
